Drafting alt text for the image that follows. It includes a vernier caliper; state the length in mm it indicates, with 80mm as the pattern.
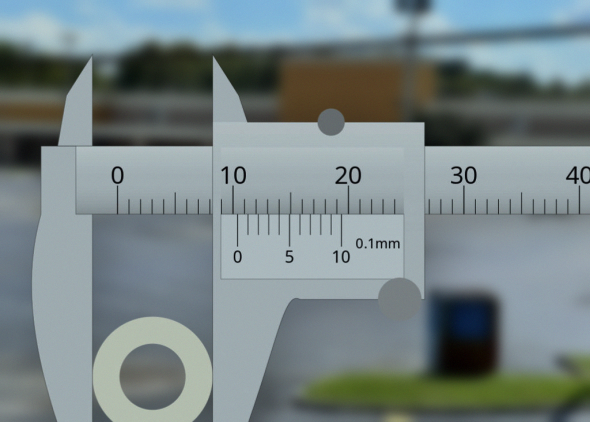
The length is 10.4mm
